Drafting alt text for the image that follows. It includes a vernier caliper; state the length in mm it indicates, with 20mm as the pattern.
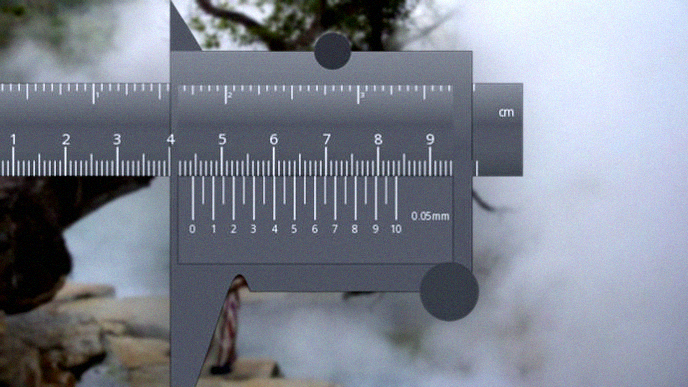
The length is 44.5mm
